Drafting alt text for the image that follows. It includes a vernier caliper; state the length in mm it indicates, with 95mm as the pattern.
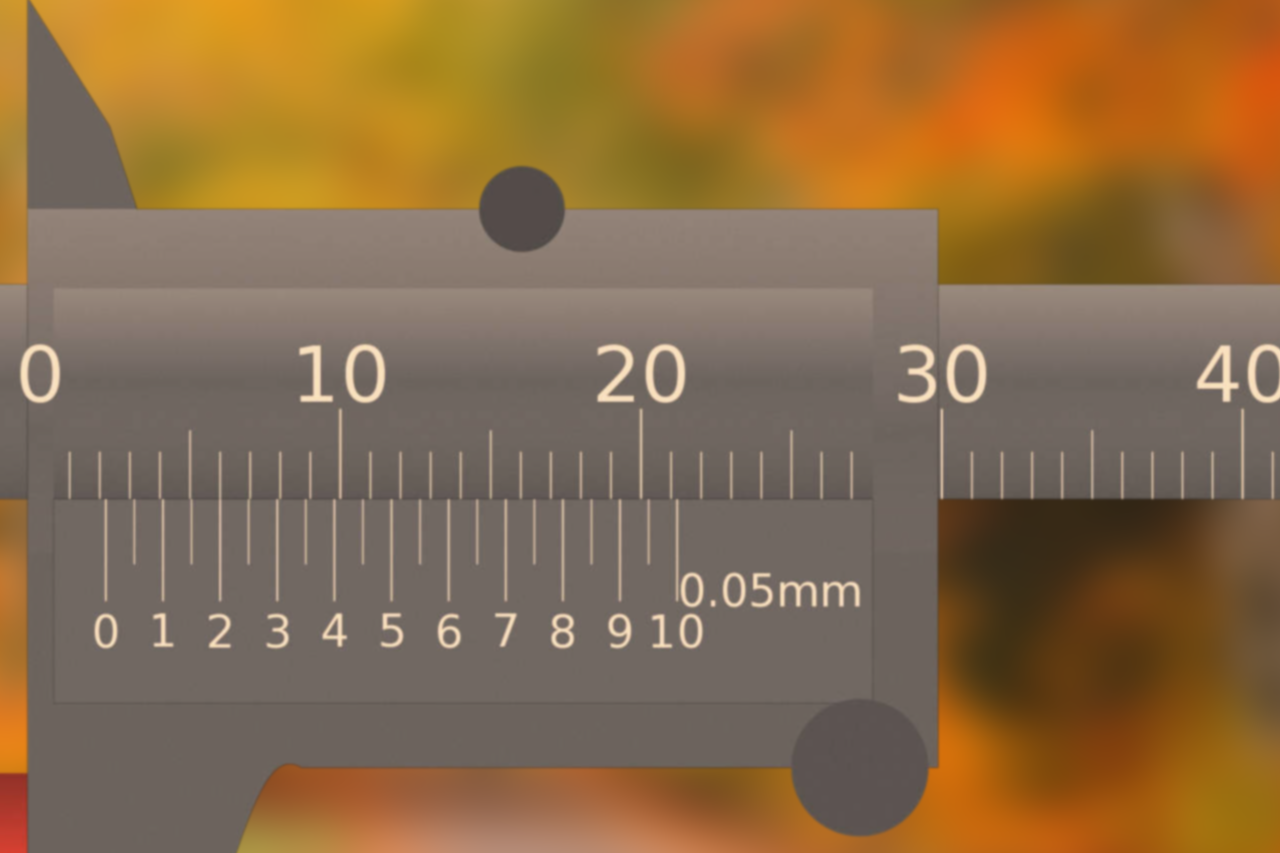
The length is 2.2mm
